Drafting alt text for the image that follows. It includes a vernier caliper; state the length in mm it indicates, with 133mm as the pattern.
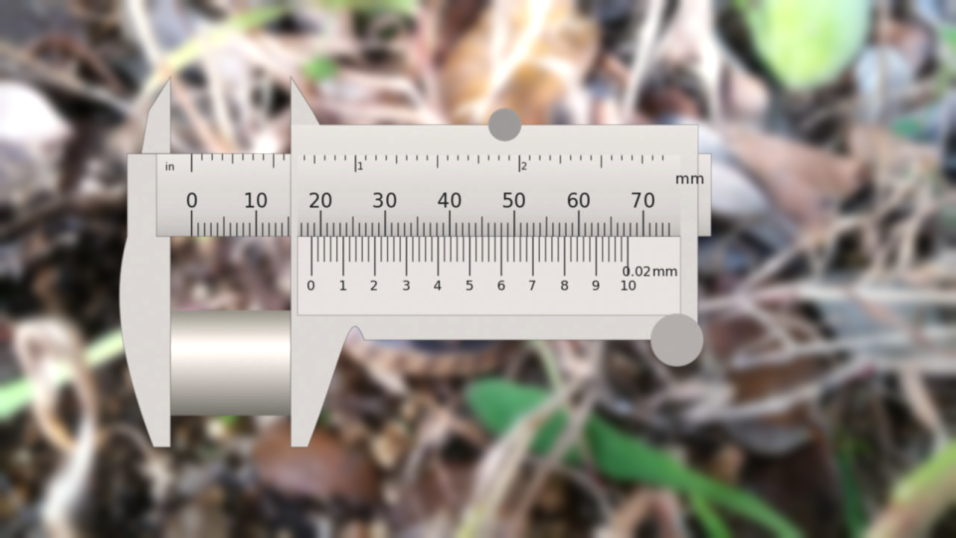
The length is 18.6mm
